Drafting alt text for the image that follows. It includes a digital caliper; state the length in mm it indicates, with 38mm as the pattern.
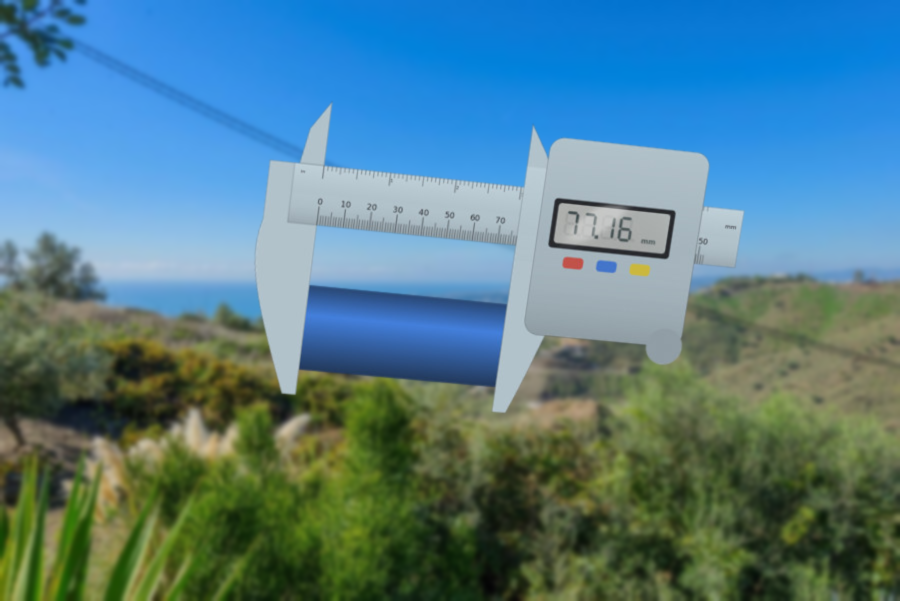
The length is 77.16mm
